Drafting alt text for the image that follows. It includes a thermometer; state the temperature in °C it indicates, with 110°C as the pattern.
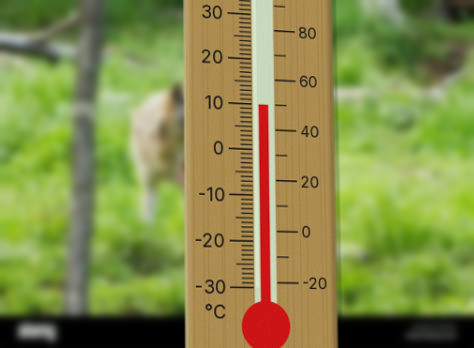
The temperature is 10°C
